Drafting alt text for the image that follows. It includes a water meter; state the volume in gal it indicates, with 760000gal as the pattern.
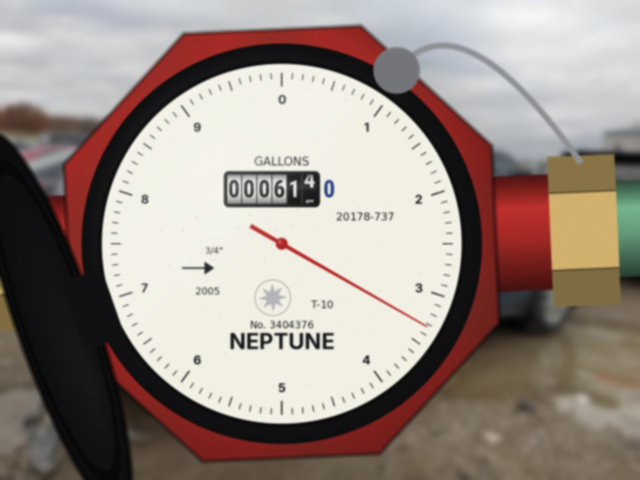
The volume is 6143.3gal
